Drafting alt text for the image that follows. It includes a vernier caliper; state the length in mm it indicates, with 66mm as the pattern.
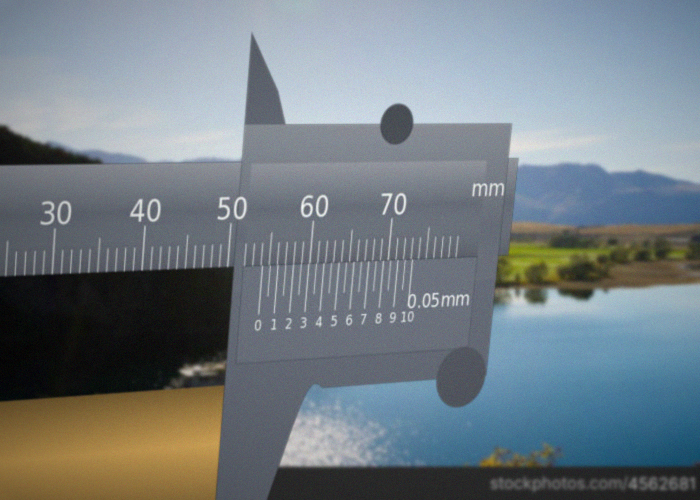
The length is 54.2mm
